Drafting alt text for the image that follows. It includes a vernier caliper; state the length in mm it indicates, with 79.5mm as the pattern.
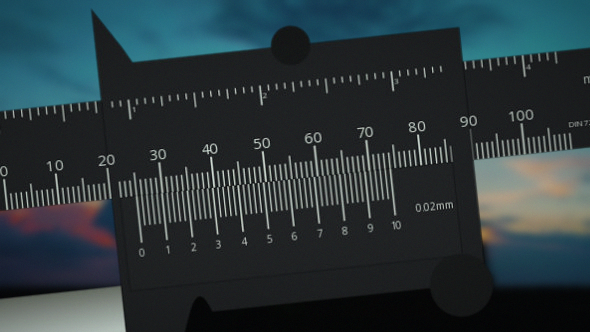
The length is 25.0mm
